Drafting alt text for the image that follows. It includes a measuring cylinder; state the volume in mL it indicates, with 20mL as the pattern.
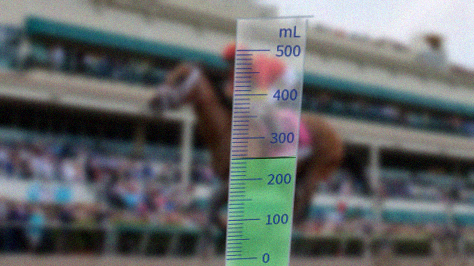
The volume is 250mL
